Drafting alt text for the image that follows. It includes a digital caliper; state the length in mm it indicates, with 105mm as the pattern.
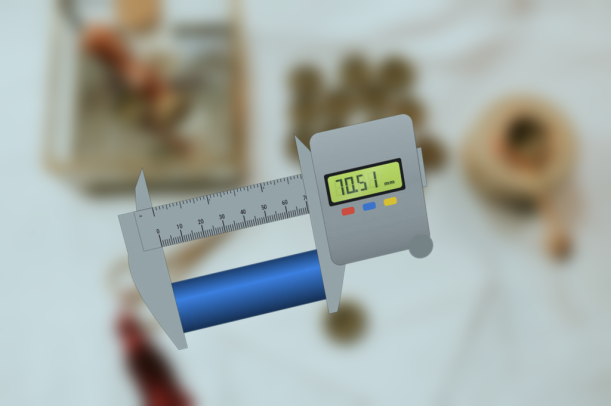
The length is 70.51mm
